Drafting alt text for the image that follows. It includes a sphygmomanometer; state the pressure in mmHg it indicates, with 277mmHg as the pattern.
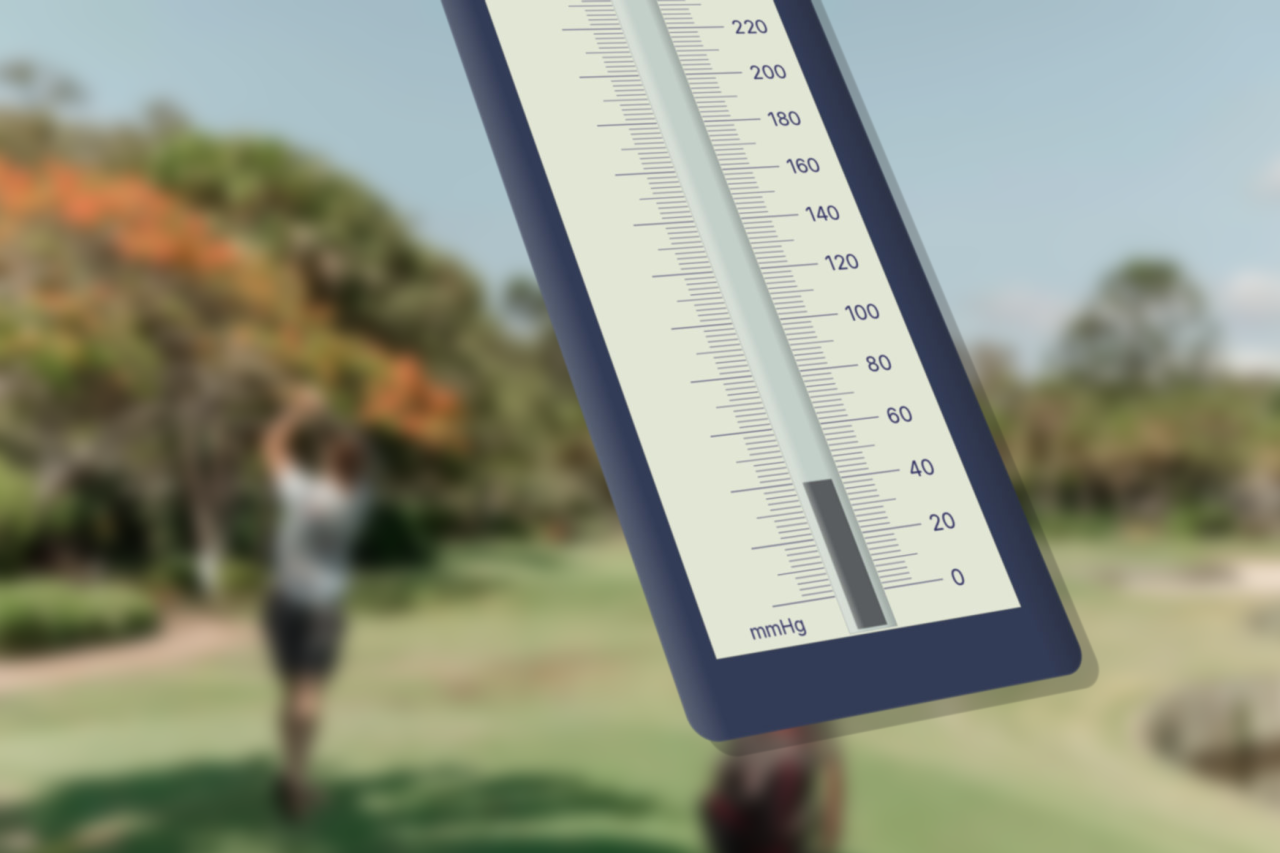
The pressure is 40mmHg
